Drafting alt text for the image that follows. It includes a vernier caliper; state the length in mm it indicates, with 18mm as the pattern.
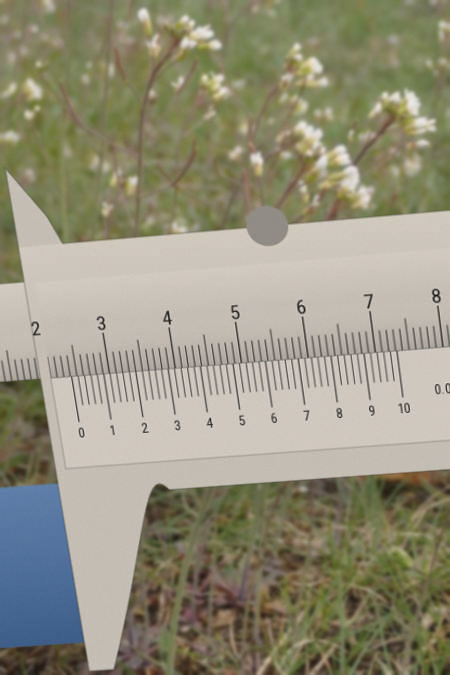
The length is 24.2mm
